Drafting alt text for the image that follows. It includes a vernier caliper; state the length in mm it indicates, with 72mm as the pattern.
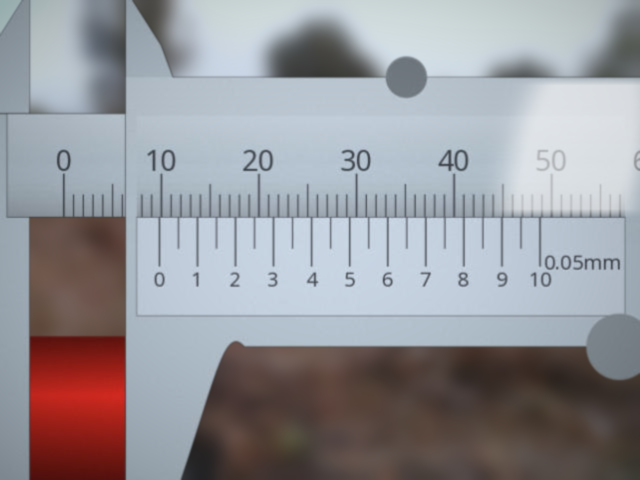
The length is 9.8mm
